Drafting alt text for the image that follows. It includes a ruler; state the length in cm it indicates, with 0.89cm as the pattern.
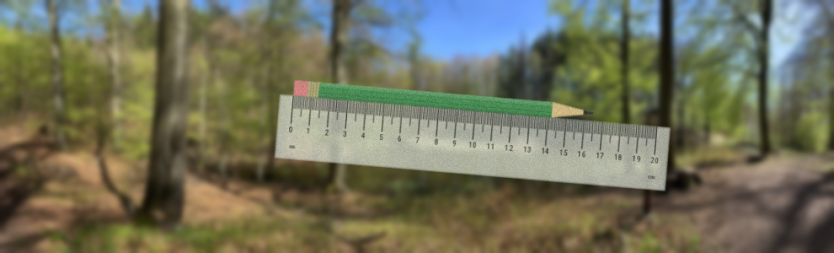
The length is 16.5cm
